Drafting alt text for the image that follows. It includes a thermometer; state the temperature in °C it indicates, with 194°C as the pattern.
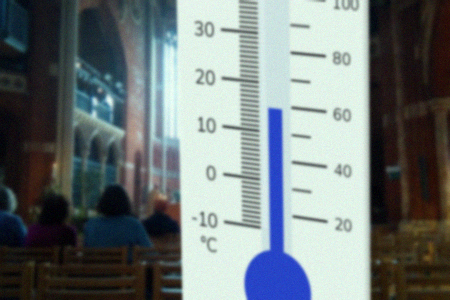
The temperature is 15°C
